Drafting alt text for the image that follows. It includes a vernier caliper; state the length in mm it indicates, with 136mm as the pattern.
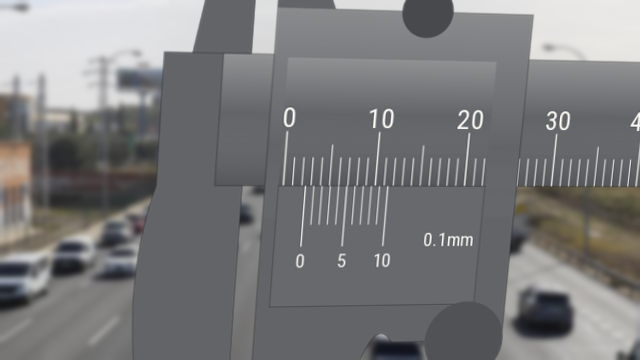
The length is 2.4mm
